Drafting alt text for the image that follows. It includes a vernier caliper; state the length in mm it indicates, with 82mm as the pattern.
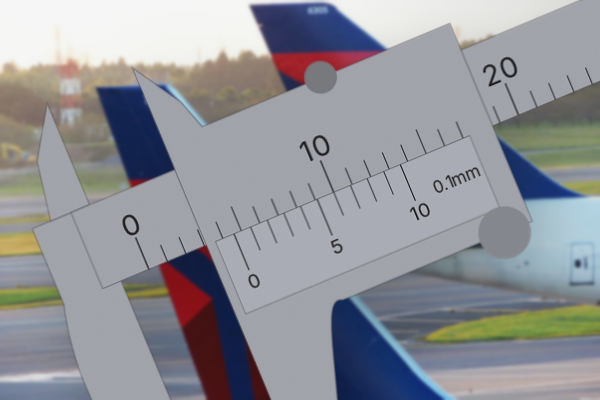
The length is 4.6mm
